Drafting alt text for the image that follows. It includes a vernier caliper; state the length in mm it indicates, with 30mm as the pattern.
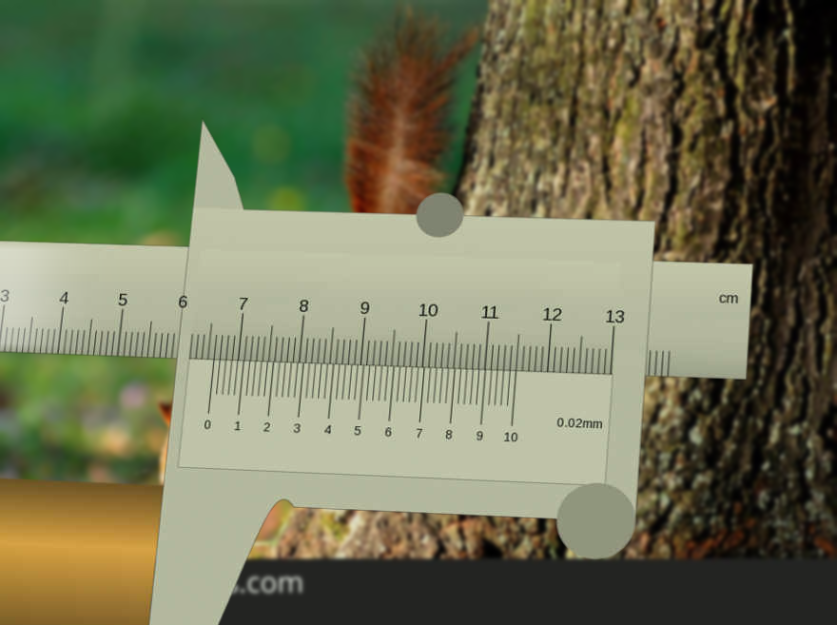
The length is 66.0mm
